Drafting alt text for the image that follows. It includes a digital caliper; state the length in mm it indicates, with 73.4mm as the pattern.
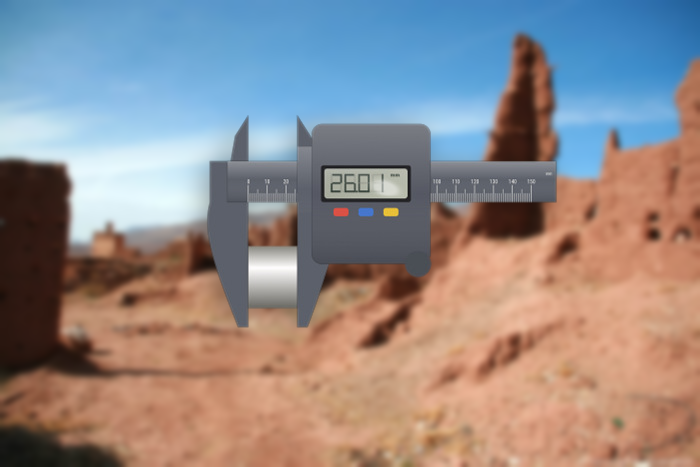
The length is 26.01mm
